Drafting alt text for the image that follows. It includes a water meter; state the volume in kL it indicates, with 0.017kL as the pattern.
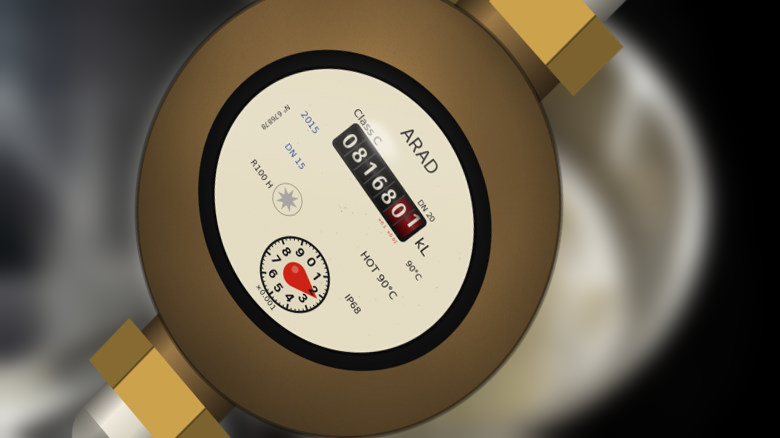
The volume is 8168.012kL
